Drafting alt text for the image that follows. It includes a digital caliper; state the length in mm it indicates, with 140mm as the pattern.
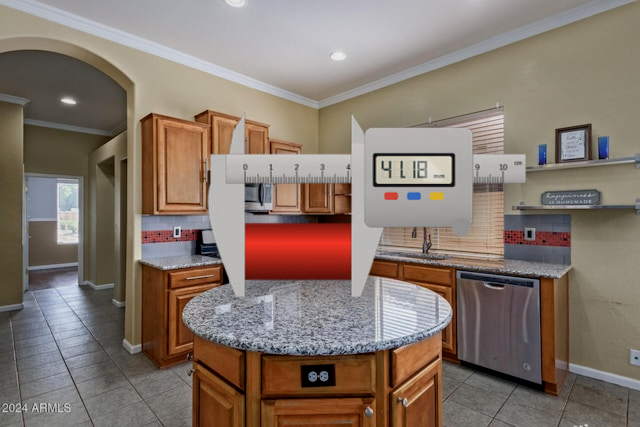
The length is 41.18mm
